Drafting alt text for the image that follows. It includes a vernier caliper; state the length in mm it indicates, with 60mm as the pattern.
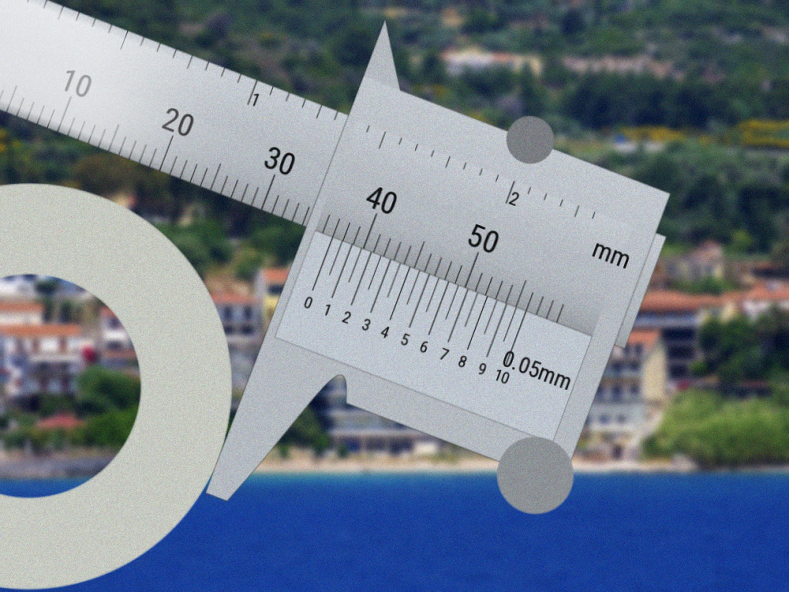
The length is 37.0mm
